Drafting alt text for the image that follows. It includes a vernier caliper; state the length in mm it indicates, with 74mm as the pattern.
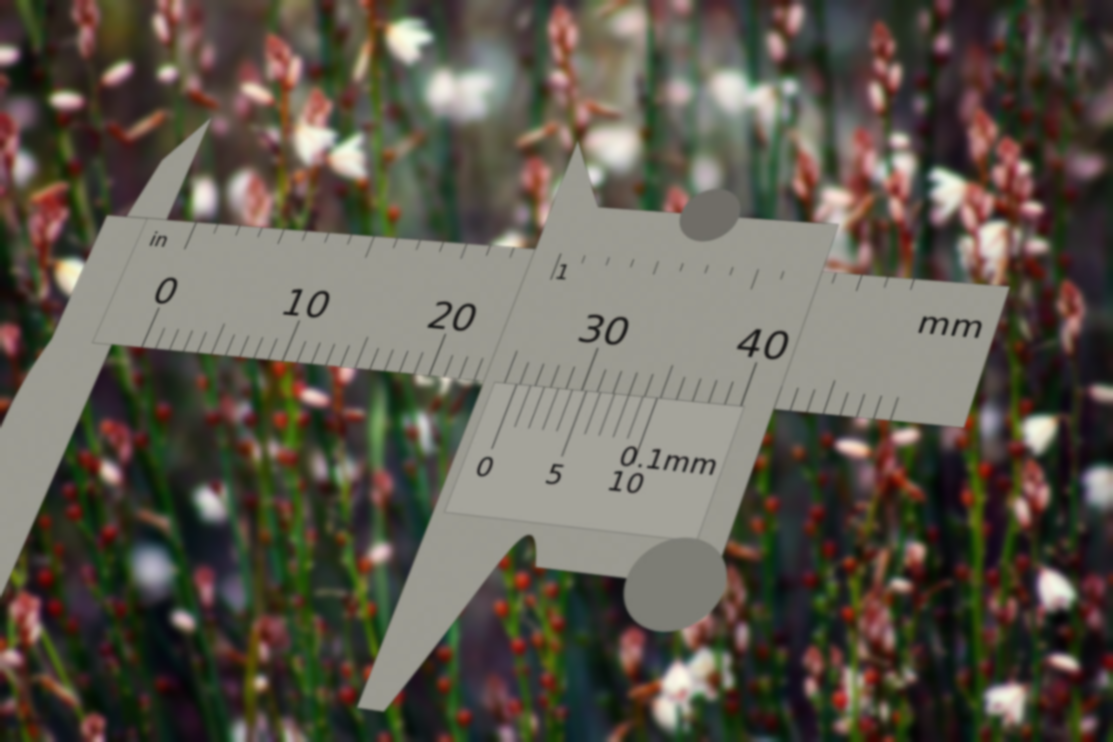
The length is 25.8mm
